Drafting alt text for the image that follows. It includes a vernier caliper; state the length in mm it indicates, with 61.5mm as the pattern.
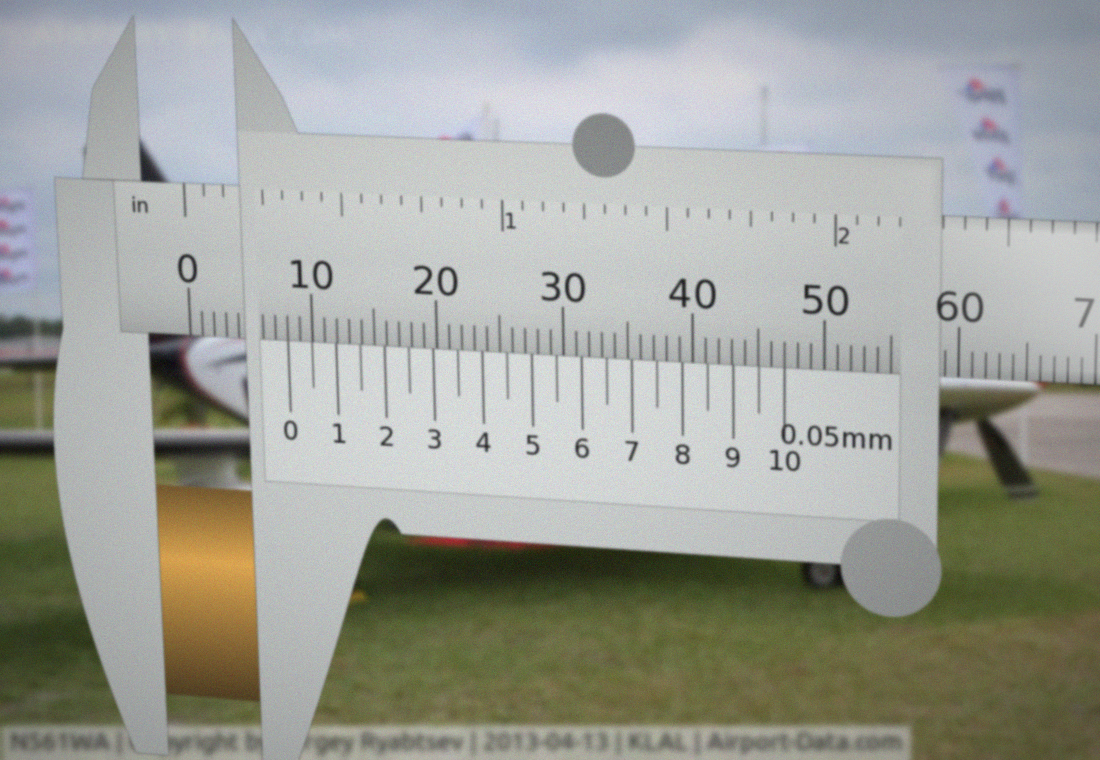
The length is 8.0mm
